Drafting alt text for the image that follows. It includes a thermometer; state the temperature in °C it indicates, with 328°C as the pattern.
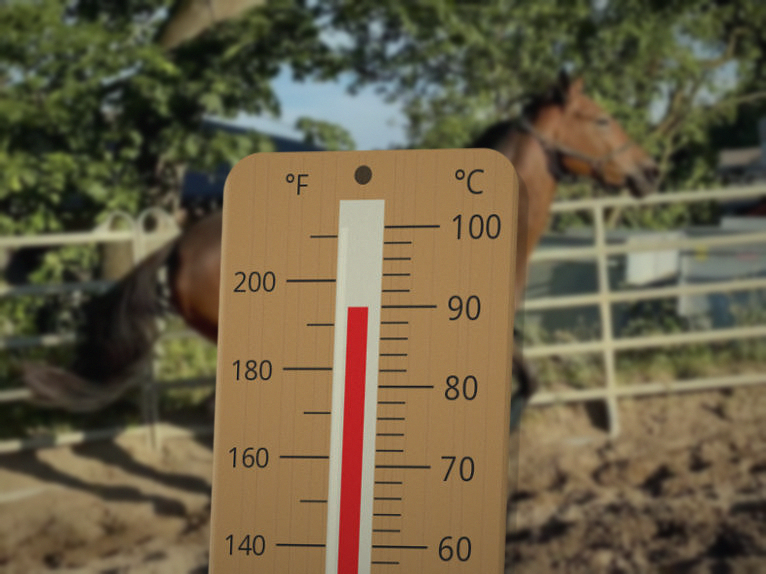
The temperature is 90°C
